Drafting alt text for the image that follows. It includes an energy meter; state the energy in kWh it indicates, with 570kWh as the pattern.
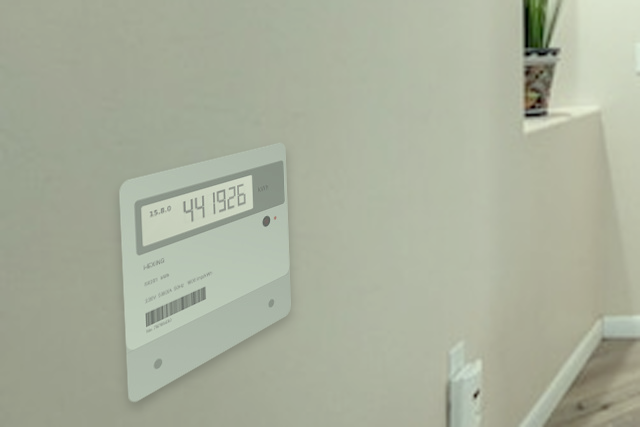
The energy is 441926kWh
